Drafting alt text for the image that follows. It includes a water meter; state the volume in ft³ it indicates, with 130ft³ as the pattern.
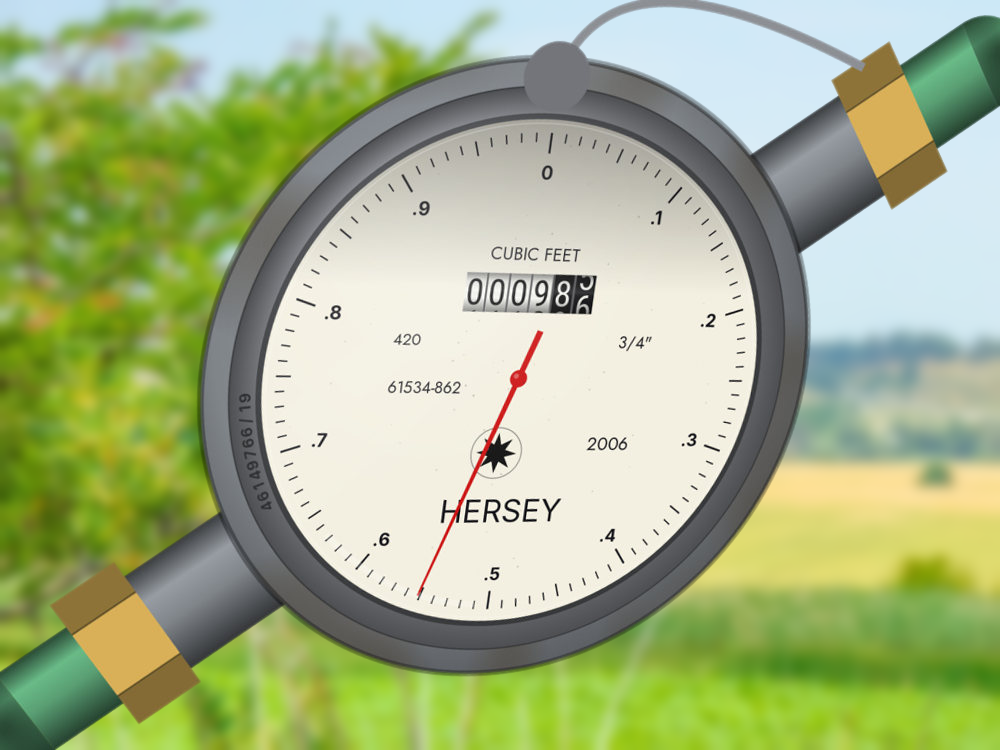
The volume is 985.55ft³
